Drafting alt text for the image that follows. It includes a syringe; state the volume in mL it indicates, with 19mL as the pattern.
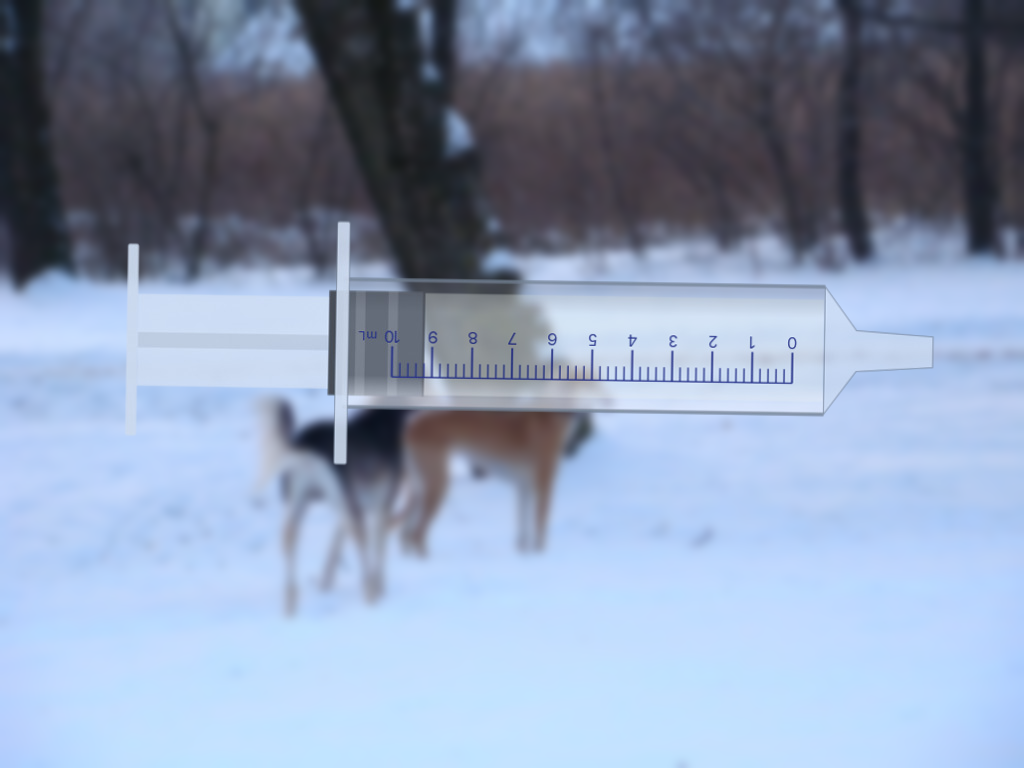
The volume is 9.2mL
